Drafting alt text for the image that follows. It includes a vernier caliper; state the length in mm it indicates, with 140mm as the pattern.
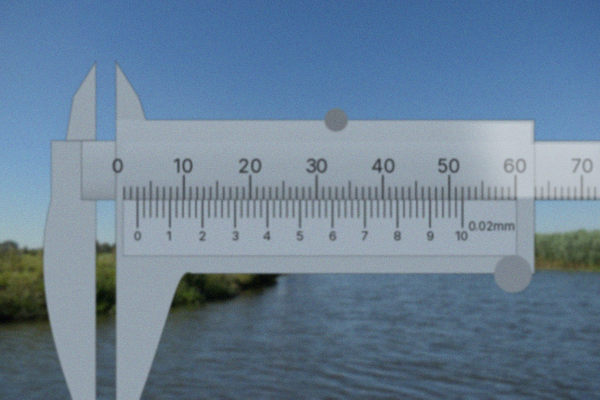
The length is 3.0mm
